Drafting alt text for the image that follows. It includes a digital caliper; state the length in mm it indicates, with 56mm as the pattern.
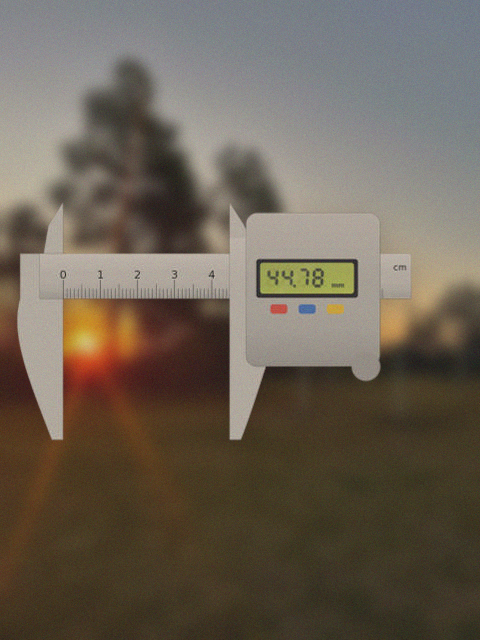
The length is 44.78mm
